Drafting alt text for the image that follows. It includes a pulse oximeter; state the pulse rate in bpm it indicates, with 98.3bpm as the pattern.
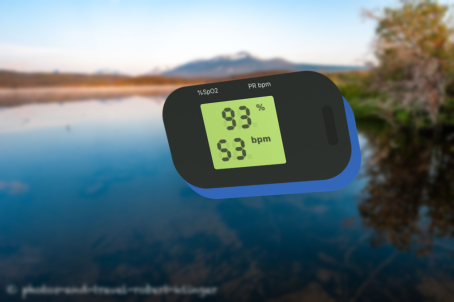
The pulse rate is 53bpm
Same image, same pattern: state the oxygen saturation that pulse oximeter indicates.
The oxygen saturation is 93%
